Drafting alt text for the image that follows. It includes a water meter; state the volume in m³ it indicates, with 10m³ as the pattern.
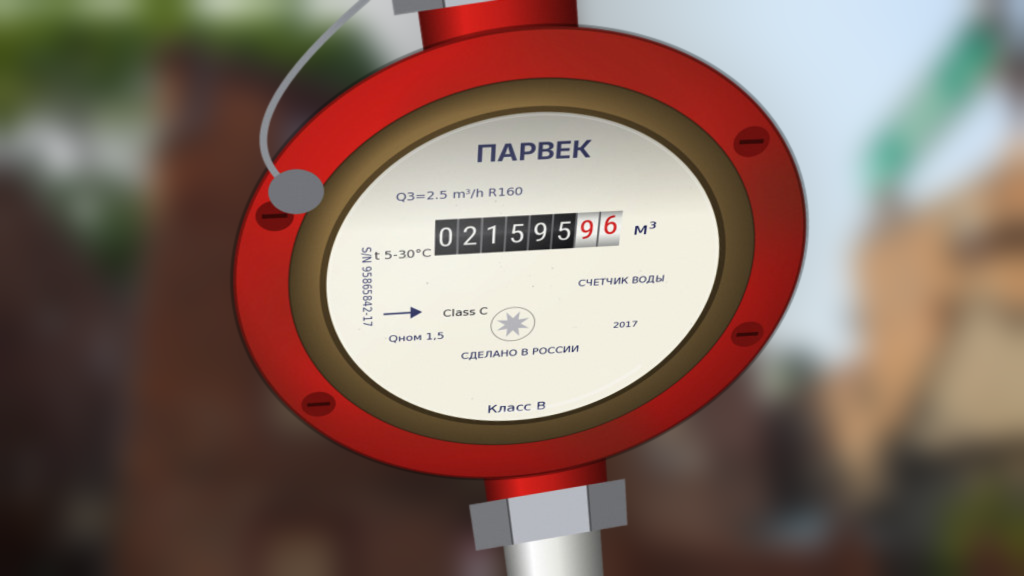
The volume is 21595.96m³
